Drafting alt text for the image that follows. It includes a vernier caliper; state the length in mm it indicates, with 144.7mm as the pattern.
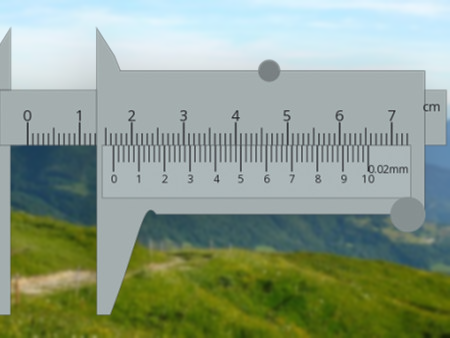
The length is 16.5mm
